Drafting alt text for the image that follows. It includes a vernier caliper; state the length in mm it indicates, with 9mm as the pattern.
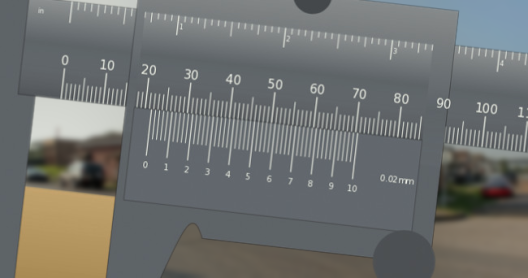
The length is 21.5mm
